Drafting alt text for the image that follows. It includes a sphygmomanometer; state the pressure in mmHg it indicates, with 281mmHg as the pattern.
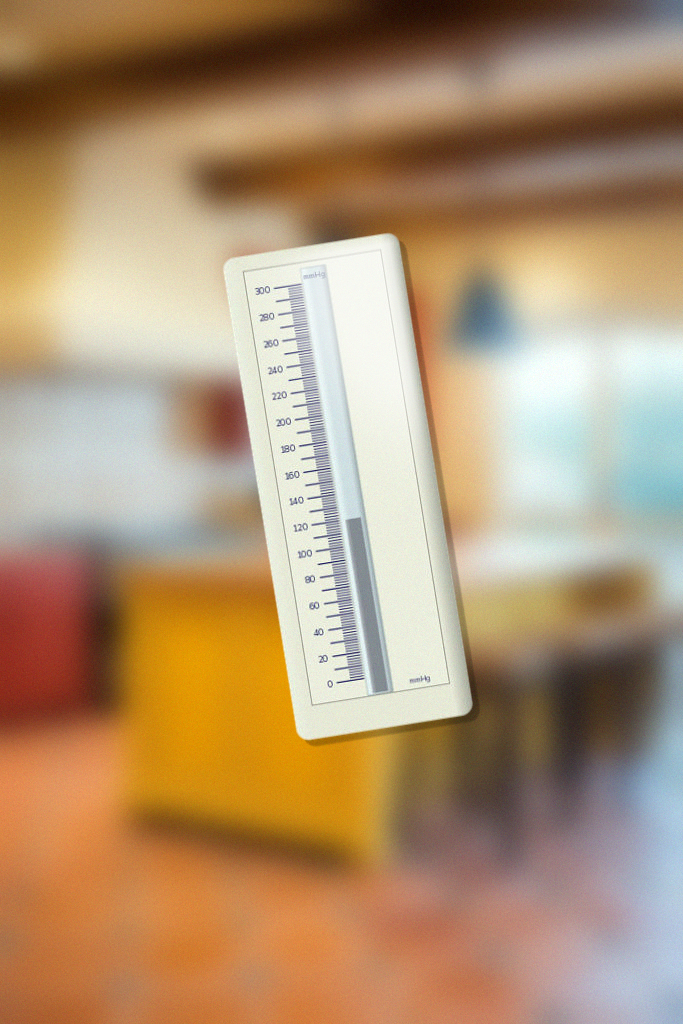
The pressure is 120mmHg
